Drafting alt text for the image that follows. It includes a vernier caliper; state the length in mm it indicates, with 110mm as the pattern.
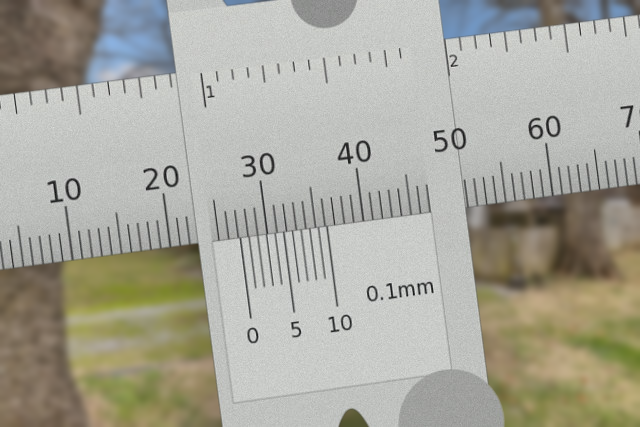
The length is 27.2mm
